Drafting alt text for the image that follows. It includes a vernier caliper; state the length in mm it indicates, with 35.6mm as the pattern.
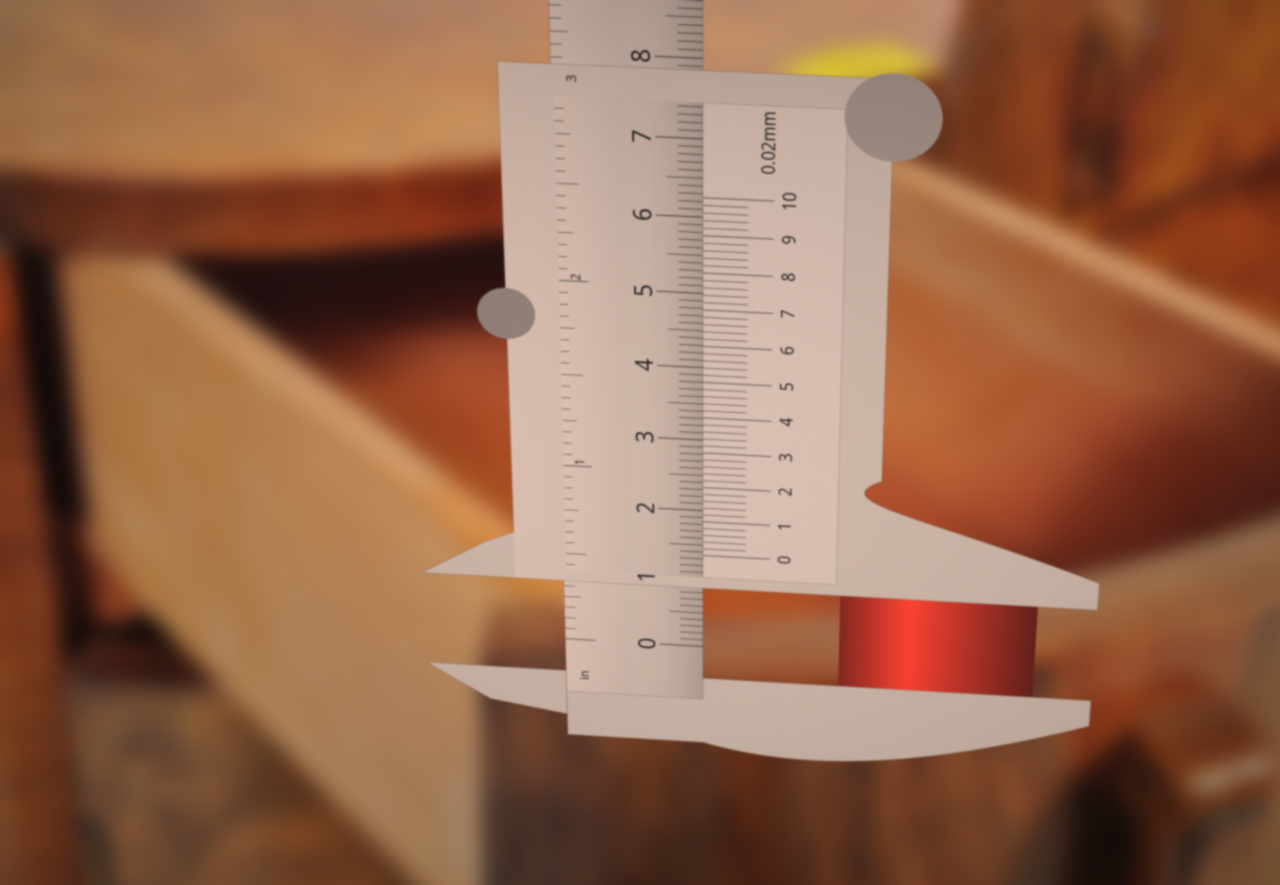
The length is 13.5mm
